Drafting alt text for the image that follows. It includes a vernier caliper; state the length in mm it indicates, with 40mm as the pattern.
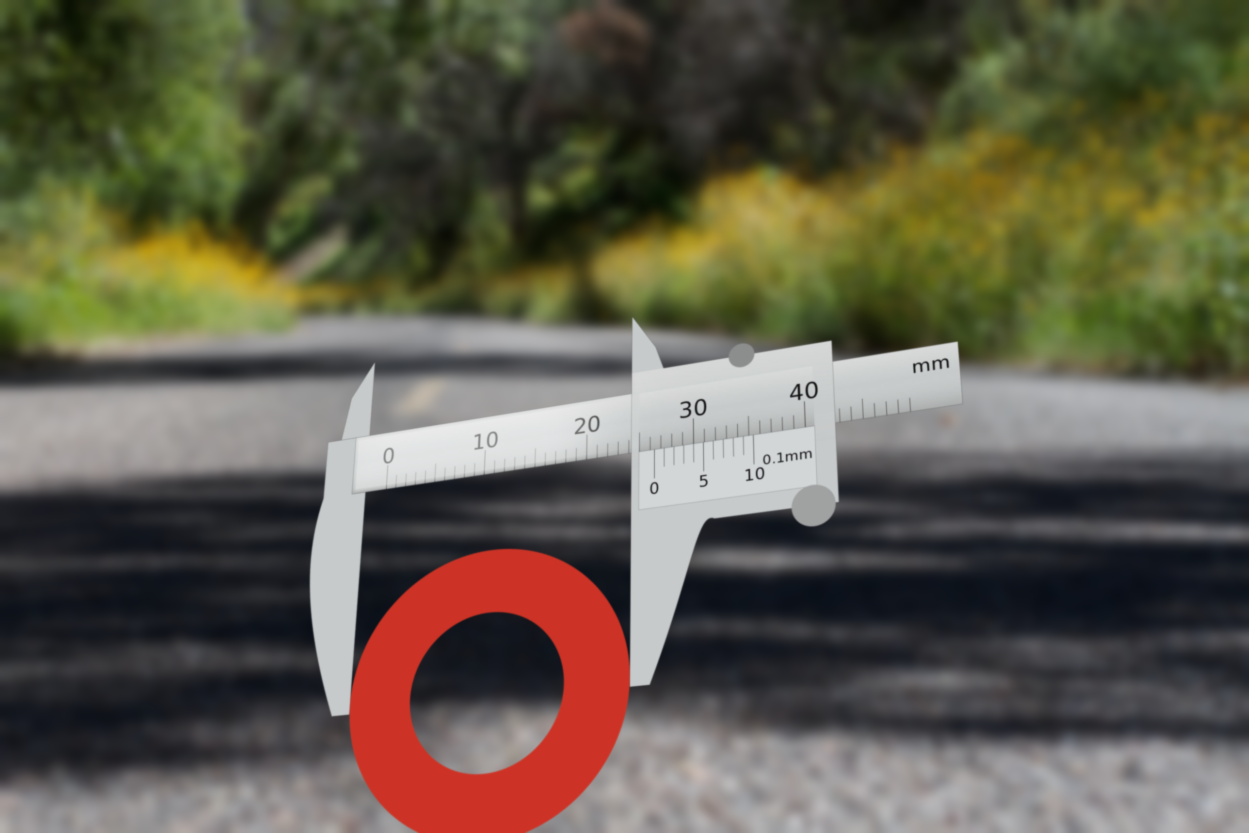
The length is 26.4mm
